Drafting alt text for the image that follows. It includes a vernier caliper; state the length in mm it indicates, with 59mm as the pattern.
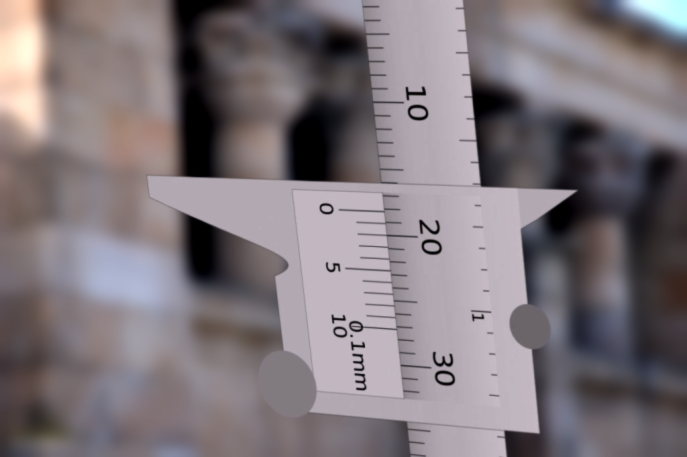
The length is 18.2mm
